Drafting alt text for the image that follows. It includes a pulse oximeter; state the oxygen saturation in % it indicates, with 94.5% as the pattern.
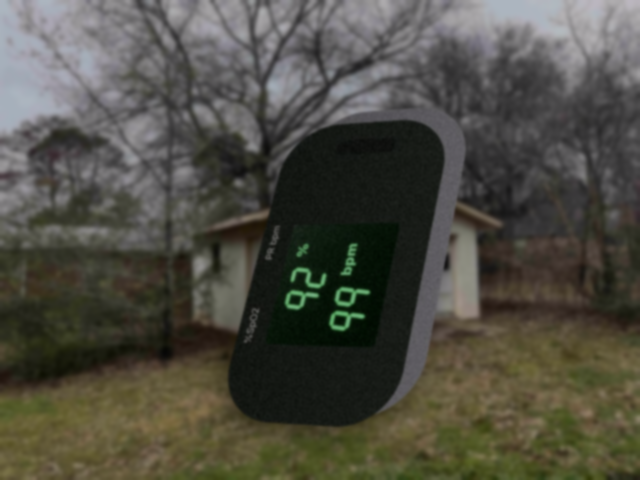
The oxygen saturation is 92%
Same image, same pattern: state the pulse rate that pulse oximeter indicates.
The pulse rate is 99bpm
